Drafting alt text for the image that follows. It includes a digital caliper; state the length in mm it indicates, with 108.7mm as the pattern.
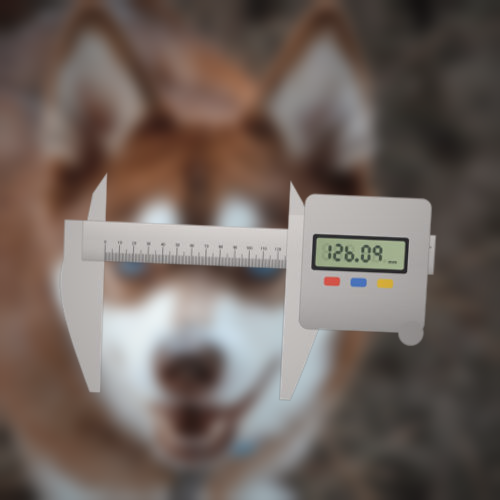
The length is 126.09mm
